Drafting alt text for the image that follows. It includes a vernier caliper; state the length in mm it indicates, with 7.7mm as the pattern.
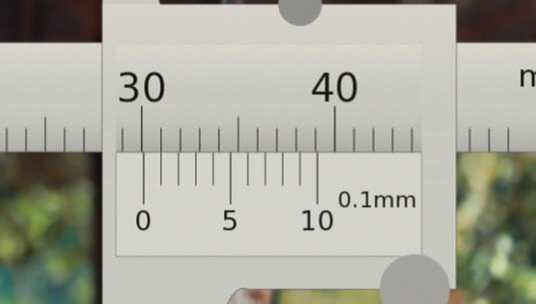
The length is 30.1mm
